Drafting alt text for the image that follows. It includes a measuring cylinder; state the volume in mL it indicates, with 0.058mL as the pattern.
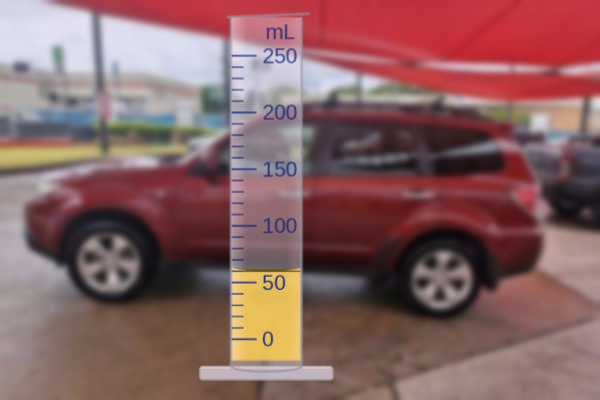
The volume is 60mL
